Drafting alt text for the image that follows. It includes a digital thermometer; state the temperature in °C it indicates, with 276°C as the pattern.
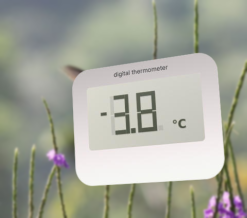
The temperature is -3.8°C
